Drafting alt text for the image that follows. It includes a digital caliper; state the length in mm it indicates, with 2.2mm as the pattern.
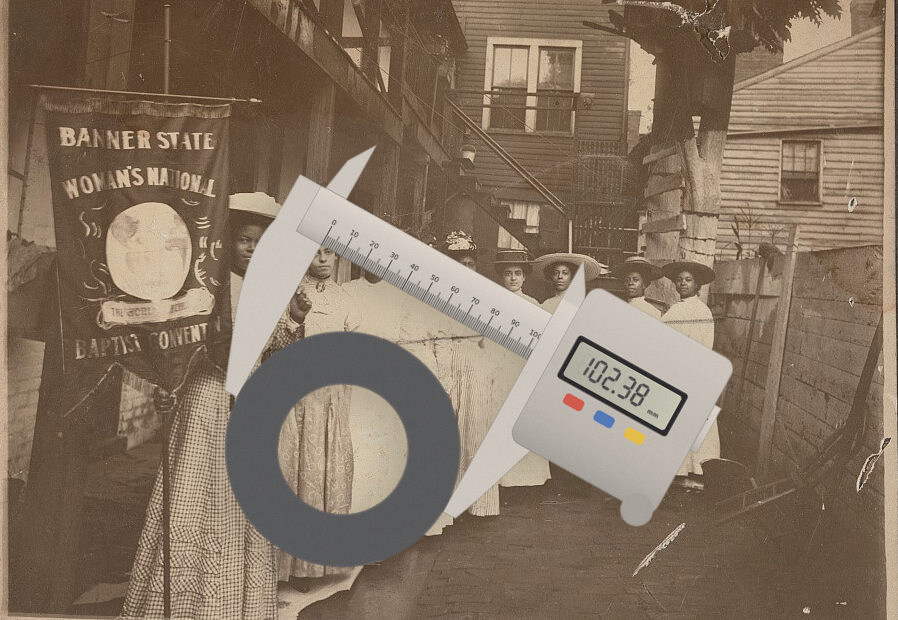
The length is 102.38mm
